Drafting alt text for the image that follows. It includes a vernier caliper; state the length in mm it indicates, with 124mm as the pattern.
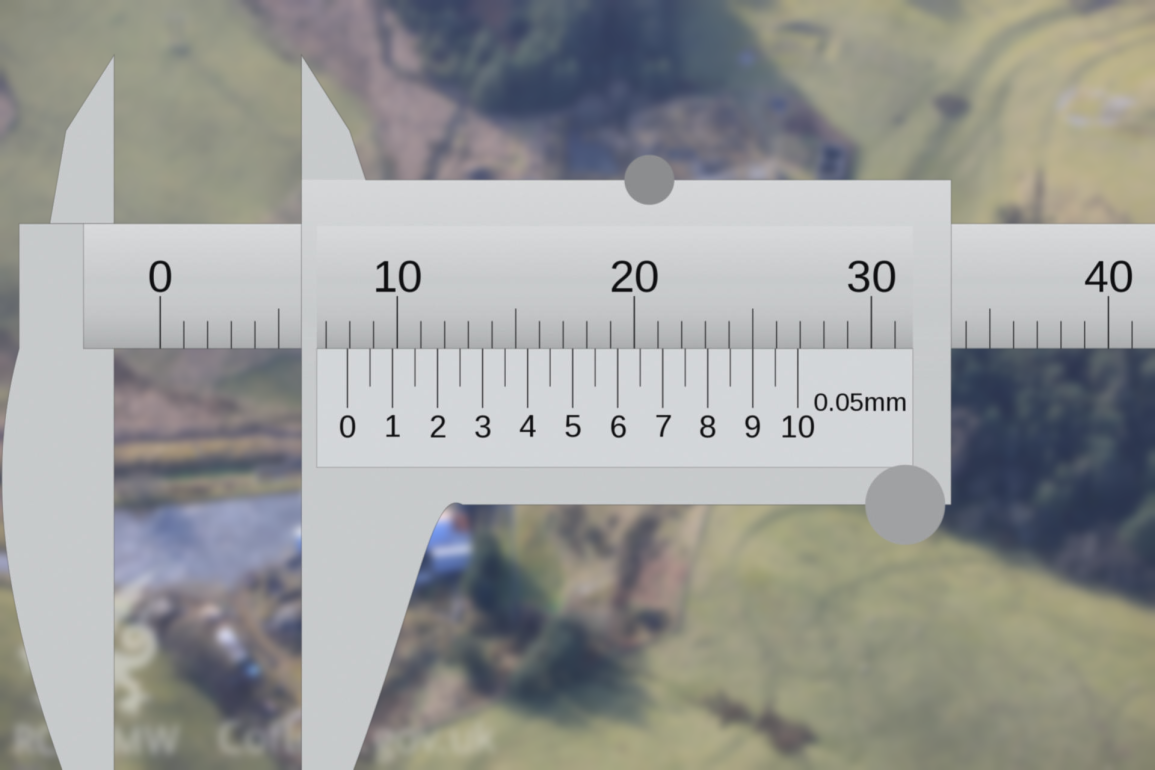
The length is 7.90mm
